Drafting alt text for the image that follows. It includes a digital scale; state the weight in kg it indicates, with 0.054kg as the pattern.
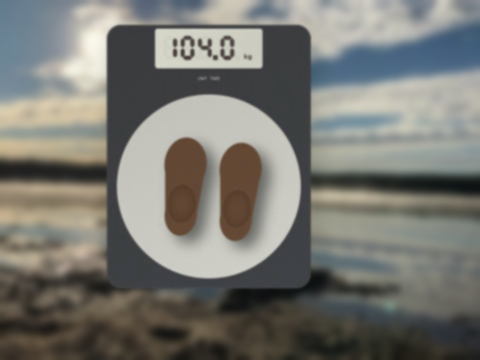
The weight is 104.0kg
